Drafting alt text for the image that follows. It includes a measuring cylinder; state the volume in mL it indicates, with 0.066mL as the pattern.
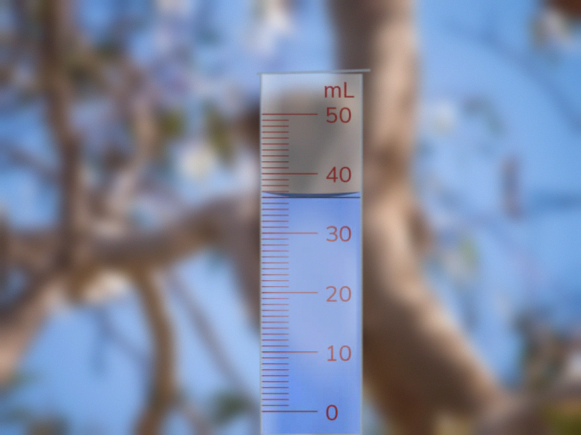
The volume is 36mL
